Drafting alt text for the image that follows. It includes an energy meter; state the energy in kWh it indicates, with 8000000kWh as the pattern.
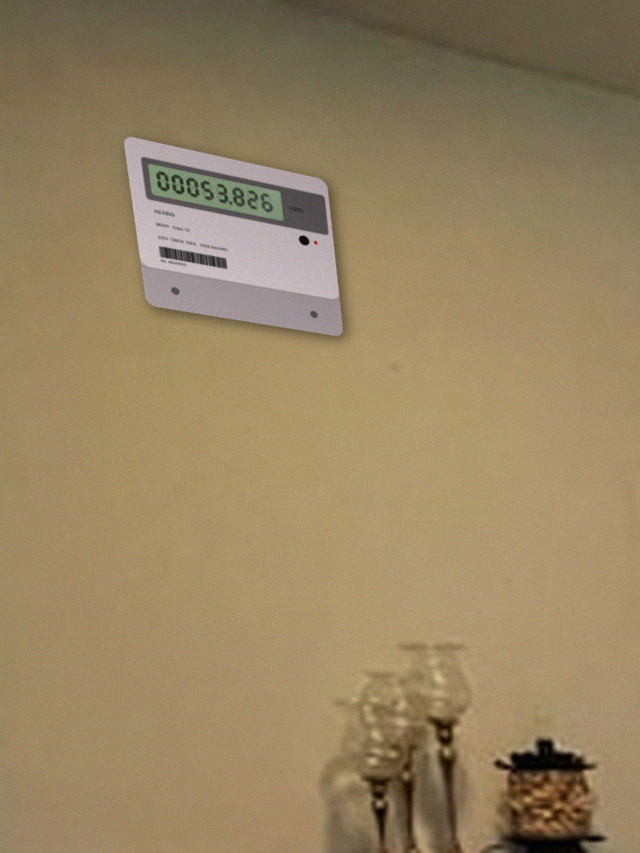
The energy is 53.826kWh
